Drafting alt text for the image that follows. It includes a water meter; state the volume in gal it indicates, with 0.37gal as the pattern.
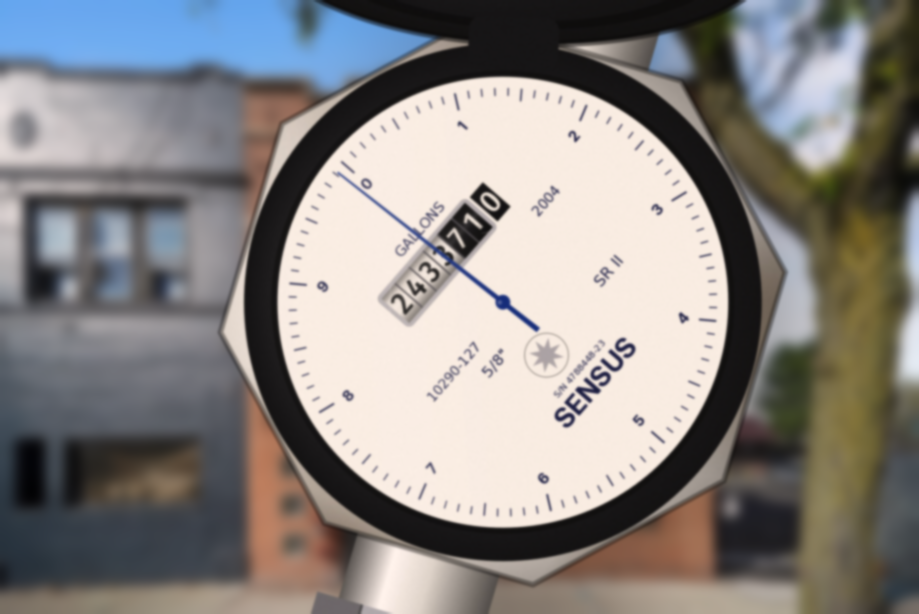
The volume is 2433709.9gal
